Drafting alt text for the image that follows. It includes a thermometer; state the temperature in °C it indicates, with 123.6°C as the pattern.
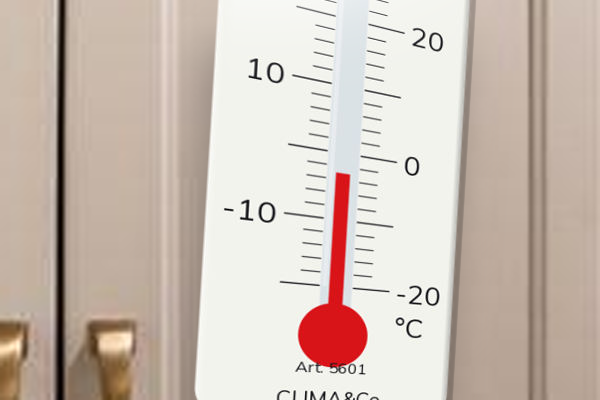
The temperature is -3°C
